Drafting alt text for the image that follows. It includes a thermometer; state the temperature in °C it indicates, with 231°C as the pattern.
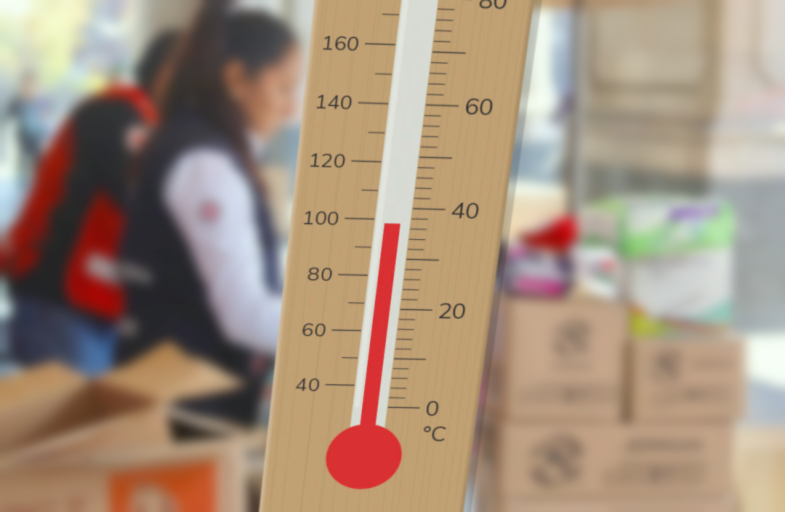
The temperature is 37°C
